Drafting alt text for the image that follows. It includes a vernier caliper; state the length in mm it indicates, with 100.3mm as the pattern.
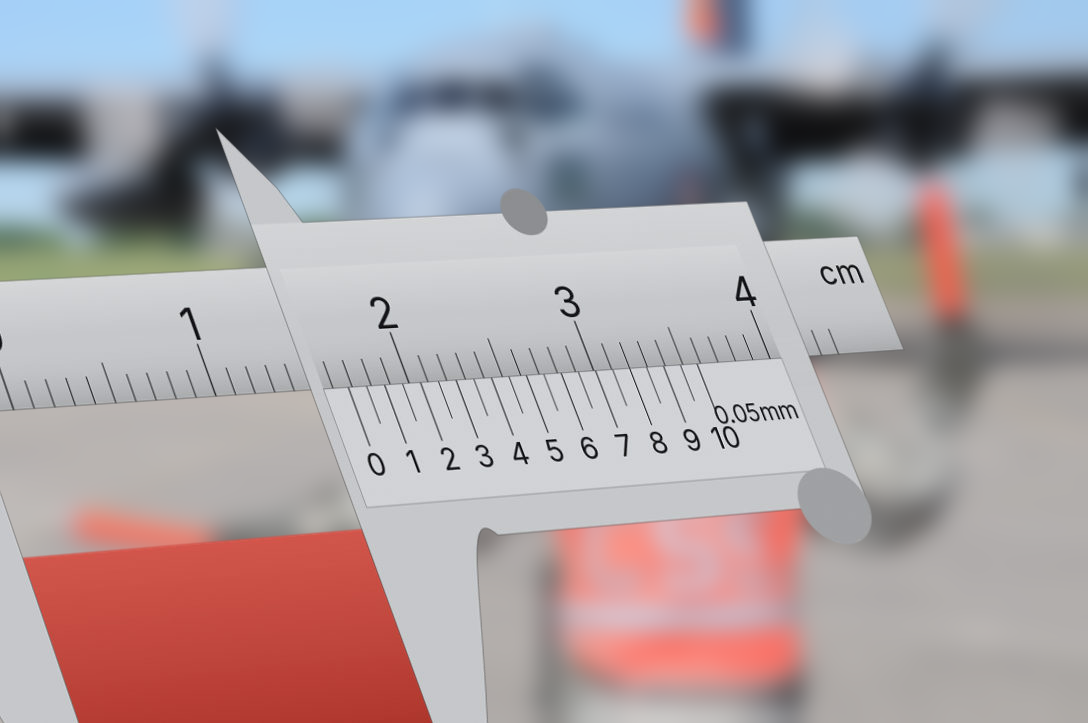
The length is 16.8mm
